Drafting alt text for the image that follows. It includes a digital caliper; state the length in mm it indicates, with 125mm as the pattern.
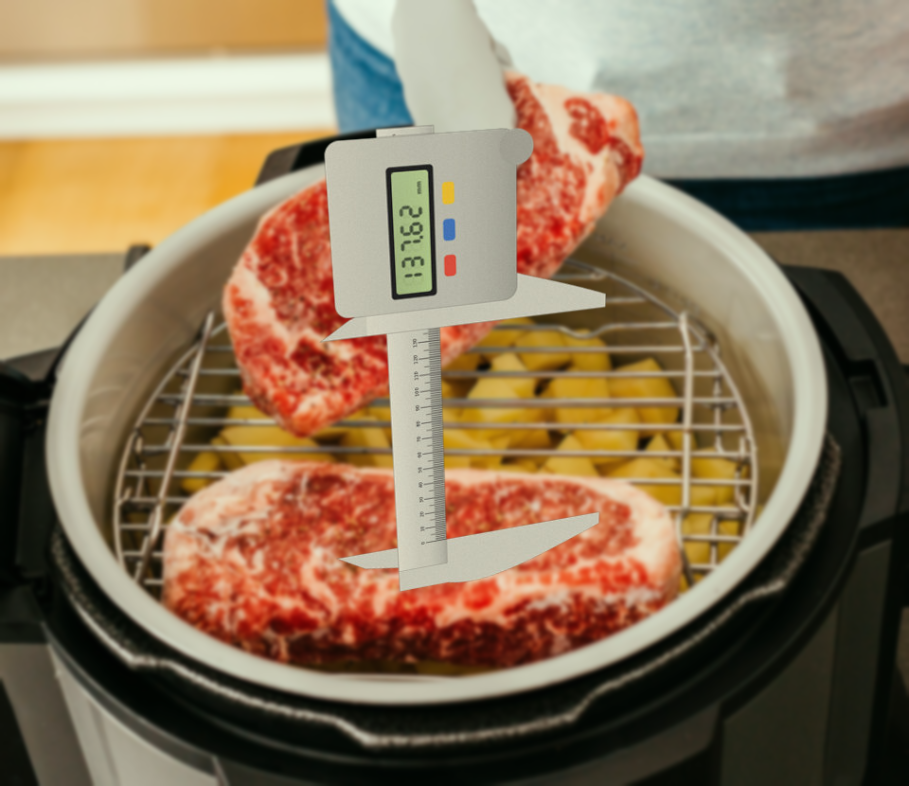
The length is 137.62mm
